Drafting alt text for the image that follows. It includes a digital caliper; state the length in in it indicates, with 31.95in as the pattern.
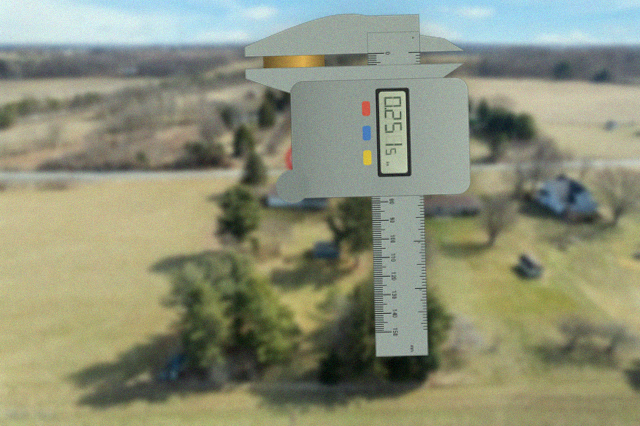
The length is 0.2515in
